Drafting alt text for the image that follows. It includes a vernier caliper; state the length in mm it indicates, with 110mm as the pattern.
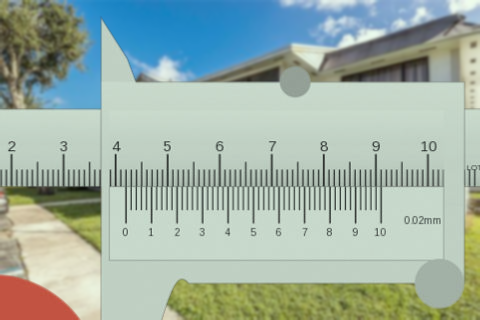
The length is 42.0mm
